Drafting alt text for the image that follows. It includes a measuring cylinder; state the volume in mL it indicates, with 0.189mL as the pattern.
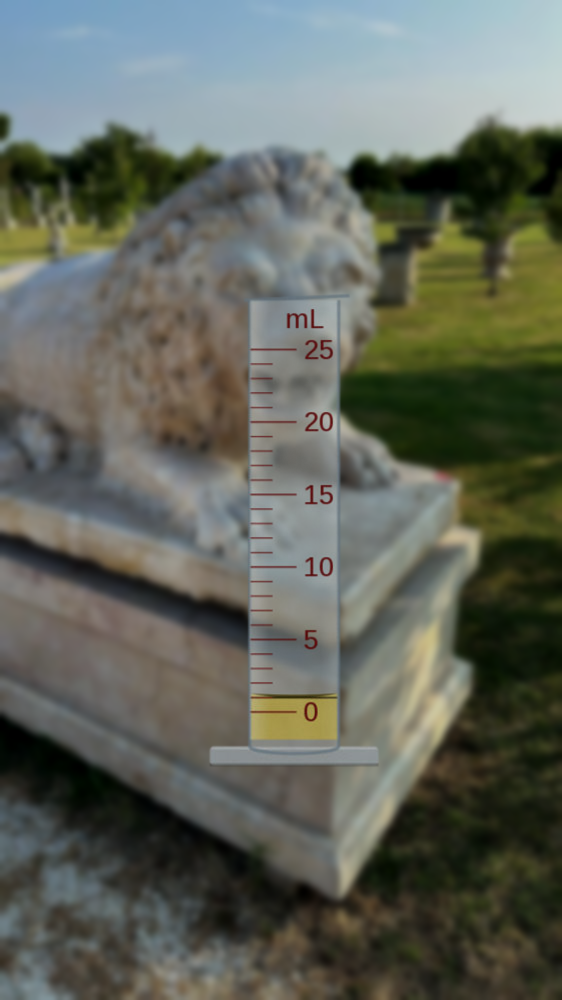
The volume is 1mL
